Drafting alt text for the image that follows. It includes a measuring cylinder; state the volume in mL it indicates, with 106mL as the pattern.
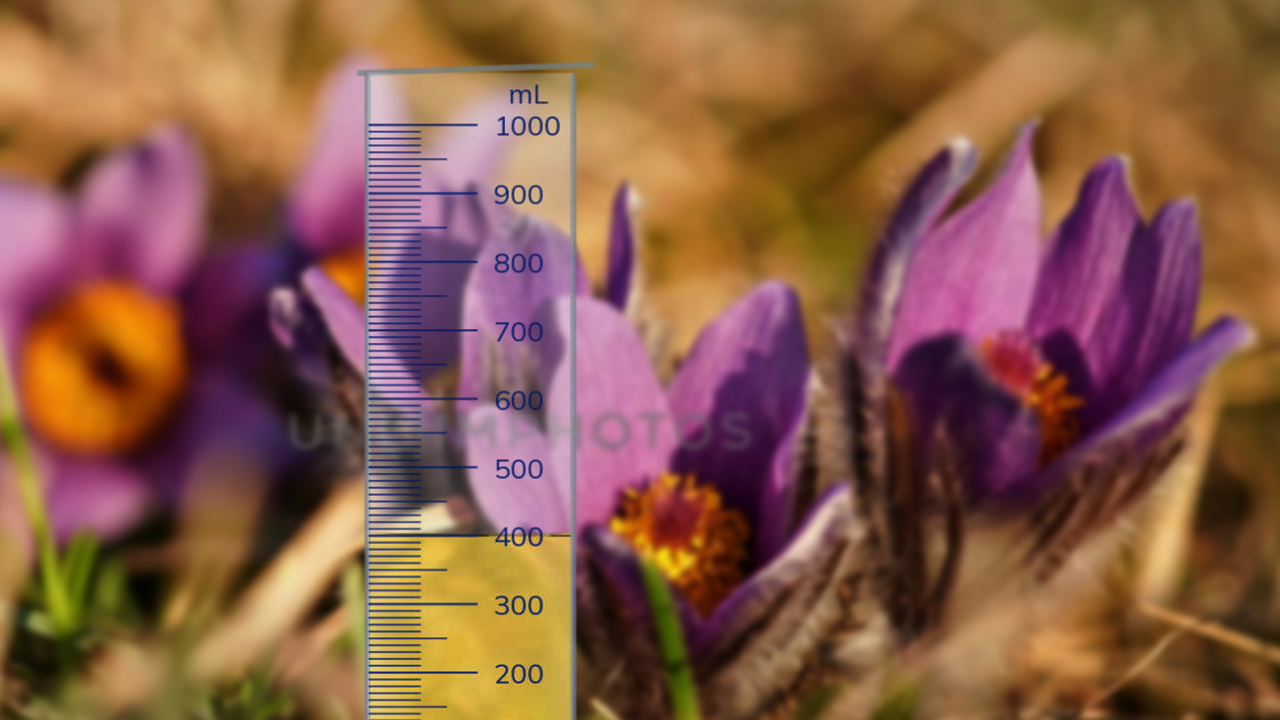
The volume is 400mL
